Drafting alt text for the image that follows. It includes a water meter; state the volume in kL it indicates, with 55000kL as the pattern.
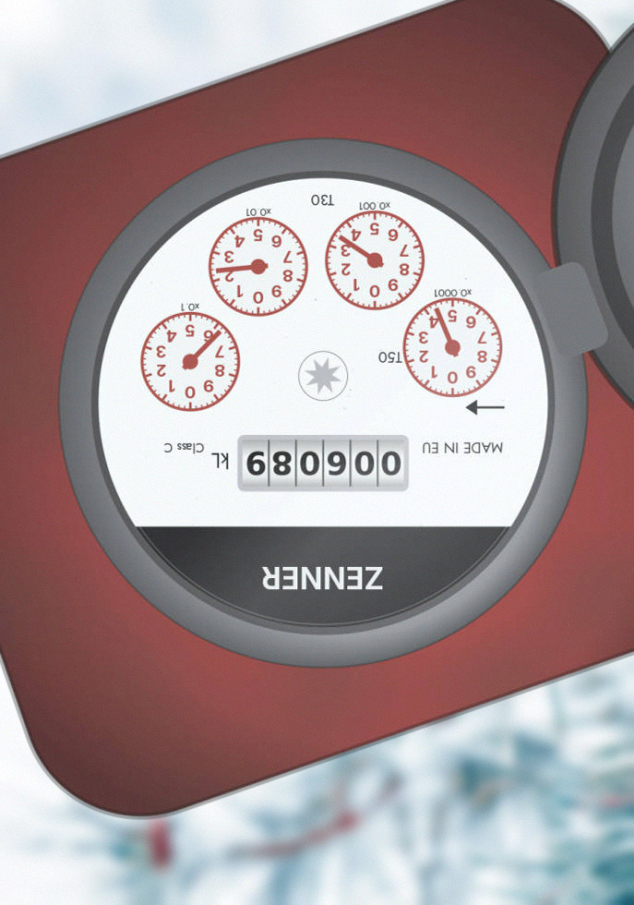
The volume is 6089.6234kL
